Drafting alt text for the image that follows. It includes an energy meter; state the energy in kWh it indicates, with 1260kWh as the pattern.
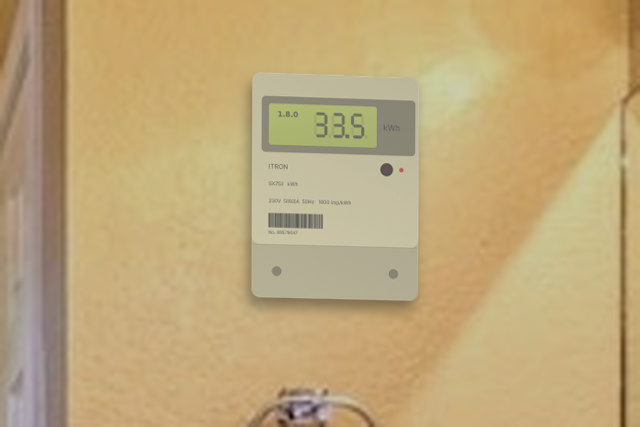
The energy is 33.5kWh
